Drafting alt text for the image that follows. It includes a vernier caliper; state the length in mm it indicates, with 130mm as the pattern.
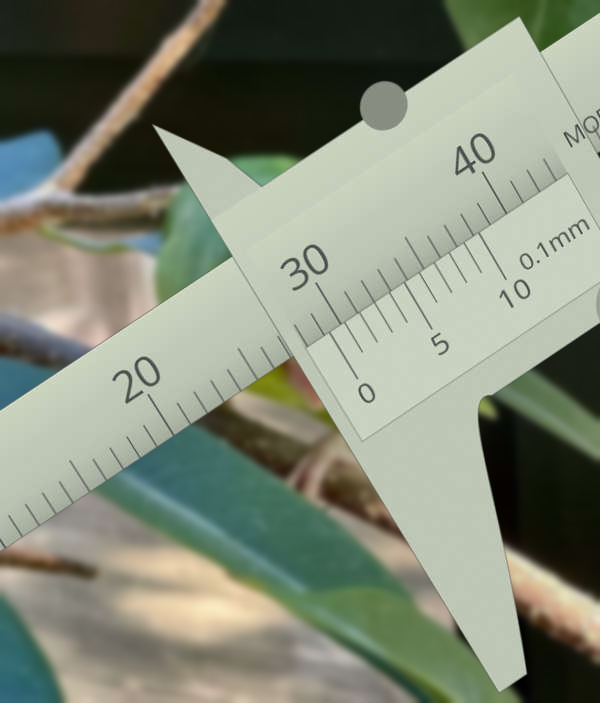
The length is 29.3mm
